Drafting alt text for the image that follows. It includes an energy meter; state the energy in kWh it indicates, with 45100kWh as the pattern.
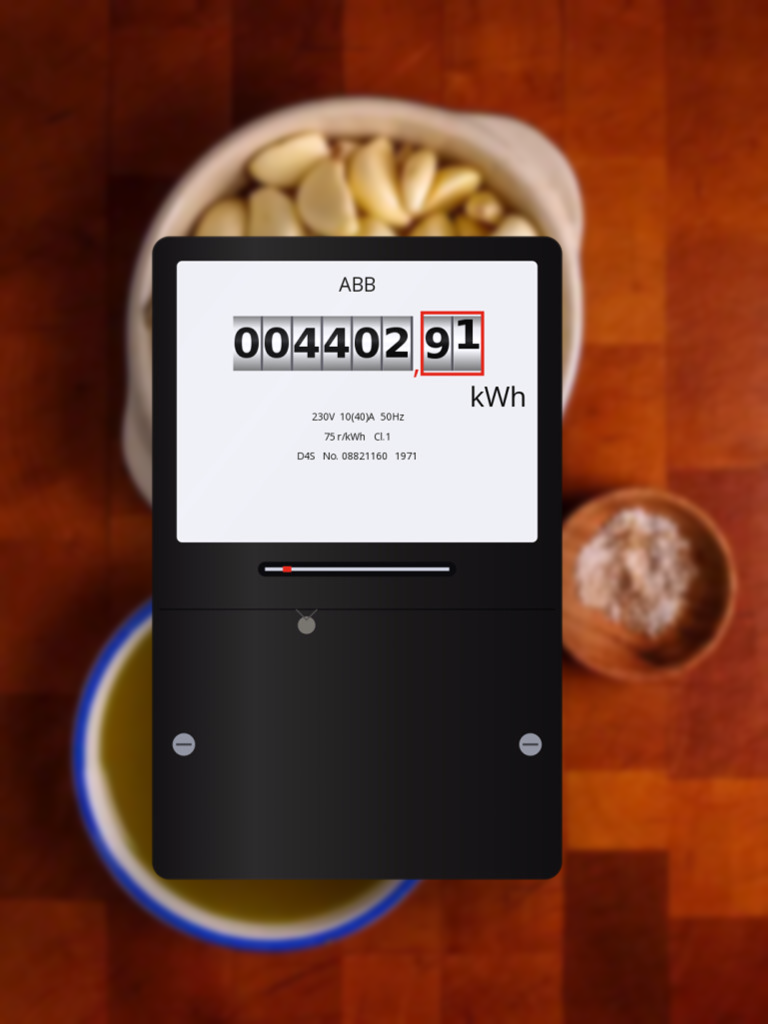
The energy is 4402.91kWh
